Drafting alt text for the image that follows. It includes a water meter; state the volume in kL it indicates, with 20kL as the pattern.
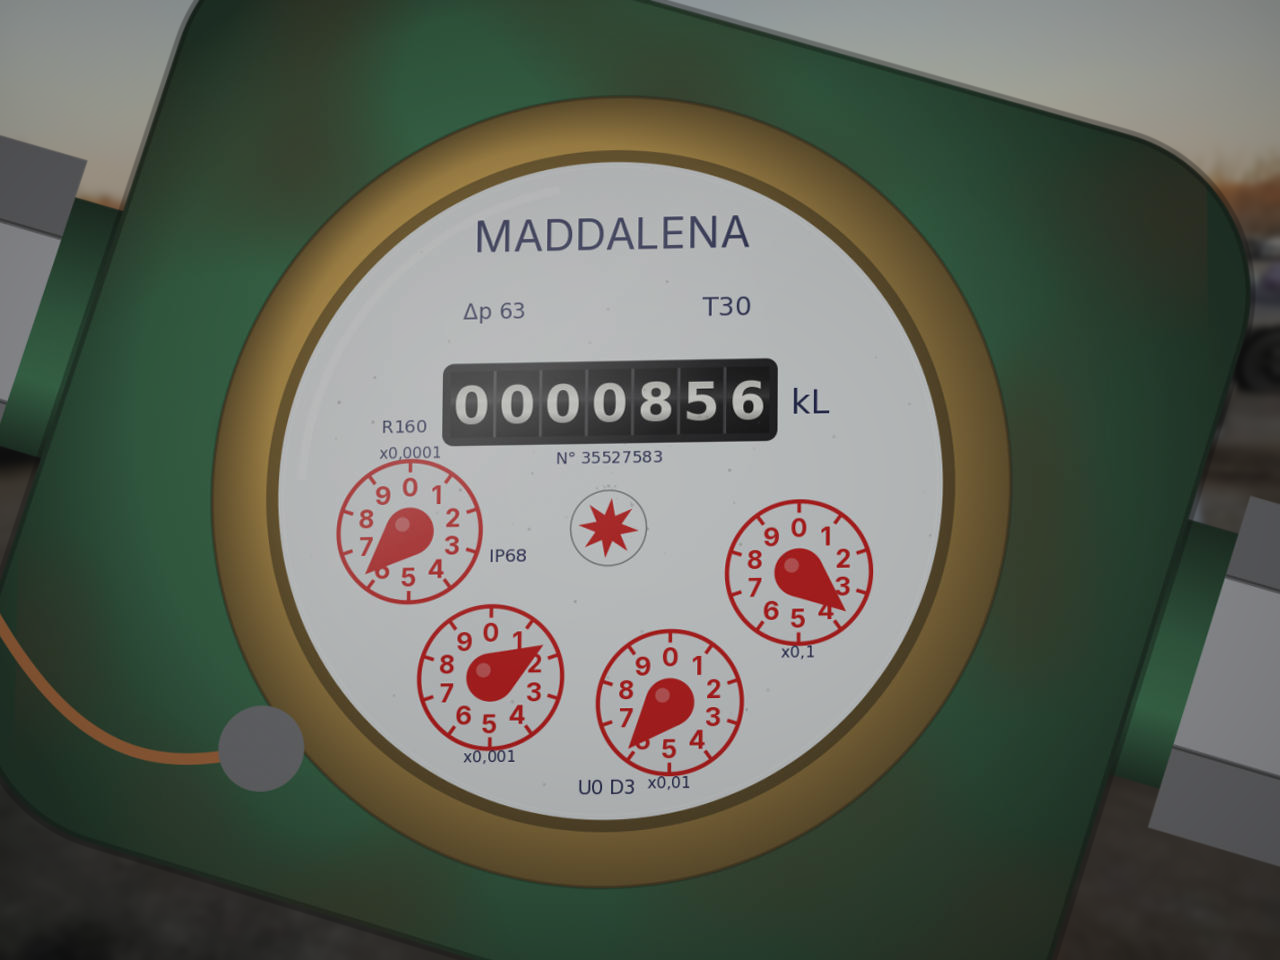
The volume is 856.3616kL
